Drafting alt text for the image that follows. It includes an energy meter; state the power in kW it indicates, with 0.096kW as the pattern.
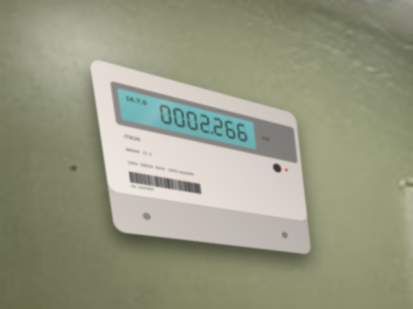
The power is 2.266kW
